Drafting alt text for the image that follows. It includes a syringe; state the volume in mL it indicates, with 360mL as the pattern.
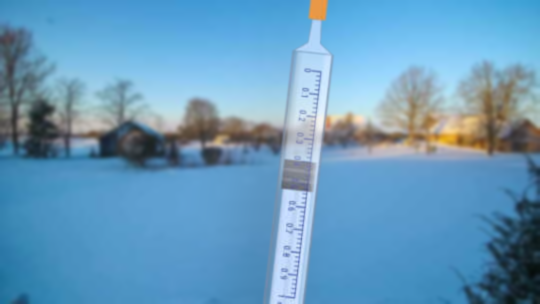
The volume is 0.4mL
